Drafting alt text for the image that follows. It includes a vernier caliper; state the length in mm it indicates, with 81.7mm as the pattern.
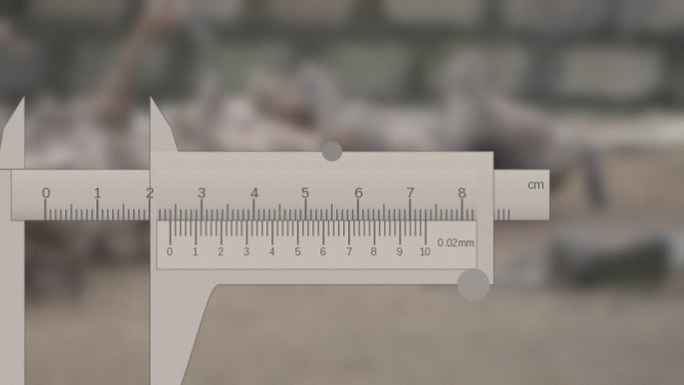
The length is 24.0mm
